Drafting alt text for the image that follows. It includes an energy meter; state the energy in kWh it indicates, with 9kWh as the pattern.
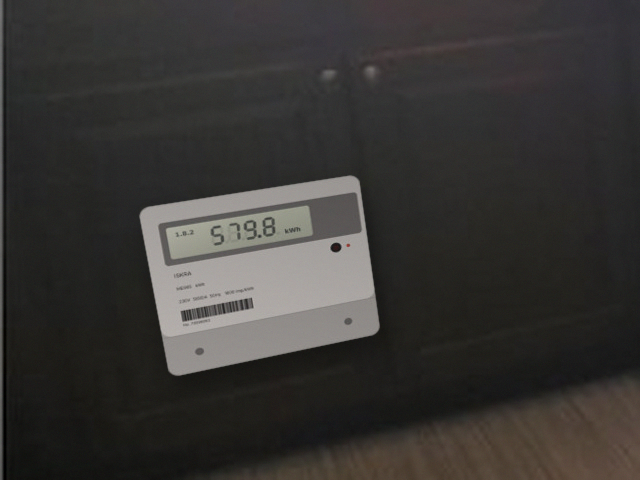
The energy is 579.8kWh
